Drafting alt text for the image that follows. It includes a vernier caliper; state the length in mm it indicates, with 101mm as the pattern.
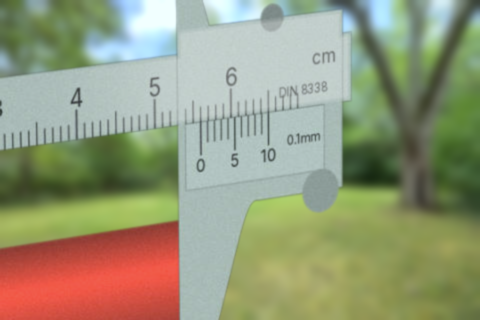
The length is 56.0mm
